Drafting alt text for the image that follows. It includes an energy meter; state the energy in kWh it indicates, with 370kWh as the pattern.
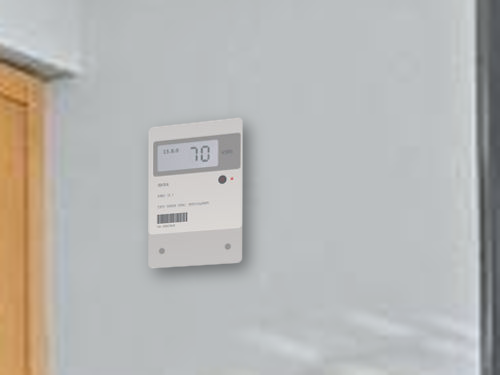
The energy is 70kWh
